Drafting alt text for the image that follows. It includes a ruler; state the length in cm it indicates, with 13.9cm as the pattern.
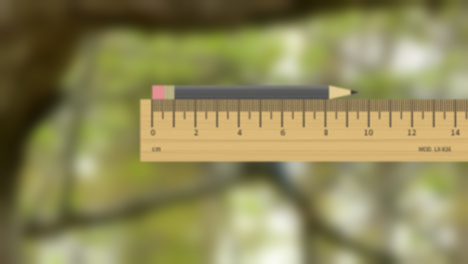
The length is 9.5cm
